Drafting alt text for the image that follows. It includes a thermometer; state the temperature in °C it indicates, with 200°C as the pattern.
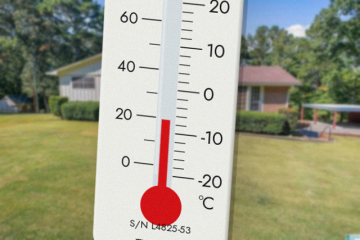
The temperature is -7°C
